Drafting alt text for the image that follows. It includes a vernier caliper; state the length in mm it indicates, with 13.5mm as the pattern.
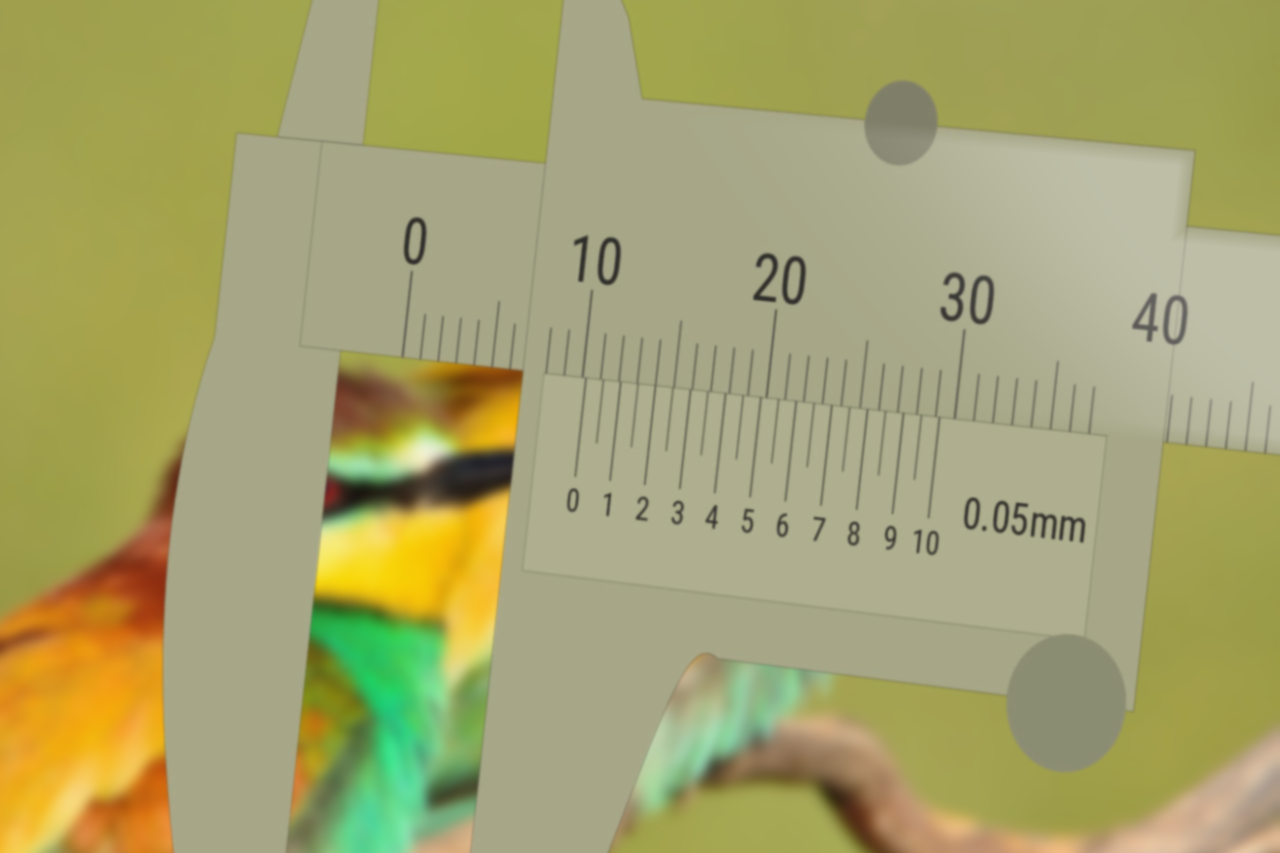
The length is 10.2mm
